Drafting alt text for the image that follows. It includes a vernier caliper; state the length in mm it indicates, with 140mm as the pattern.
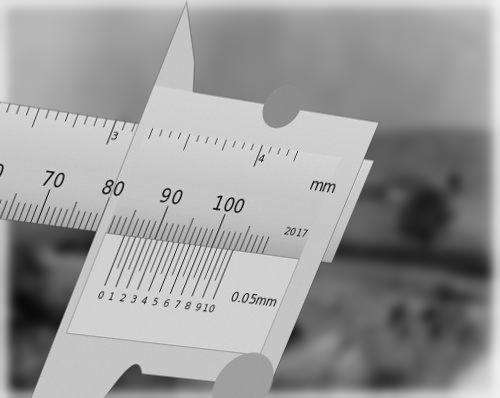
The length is 84.8mm
